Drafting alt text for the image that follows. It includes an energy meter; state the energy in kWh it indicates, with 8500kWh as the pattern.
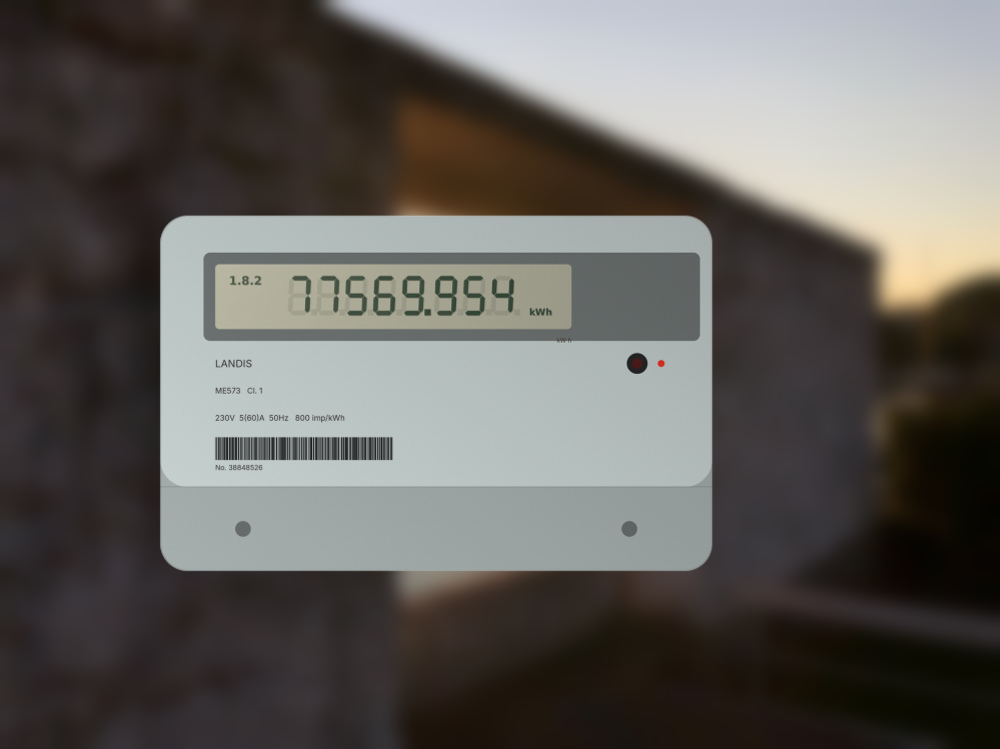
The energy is 77569.954kWh
